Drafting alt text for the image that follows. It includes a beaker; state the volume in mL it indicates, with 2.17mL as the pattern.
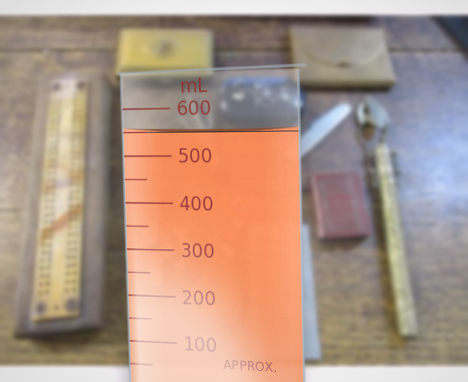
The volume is 550mL
